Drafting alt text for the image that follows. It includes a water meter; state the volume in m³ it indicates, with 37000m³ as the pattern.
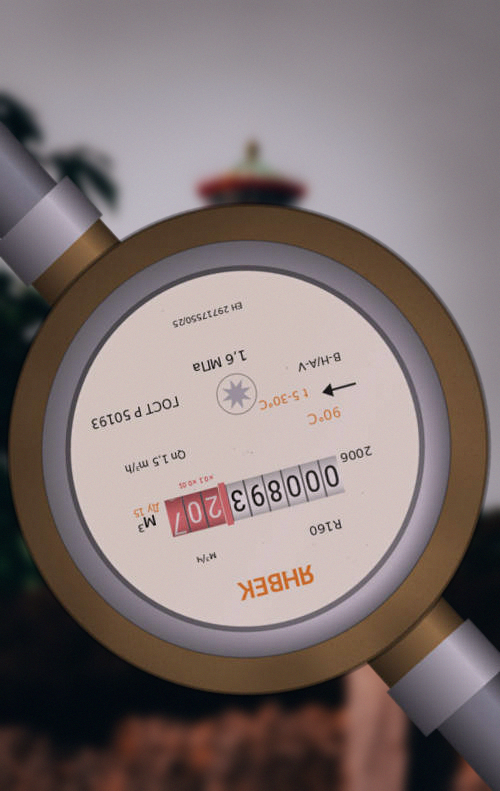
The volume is 893.207m³
